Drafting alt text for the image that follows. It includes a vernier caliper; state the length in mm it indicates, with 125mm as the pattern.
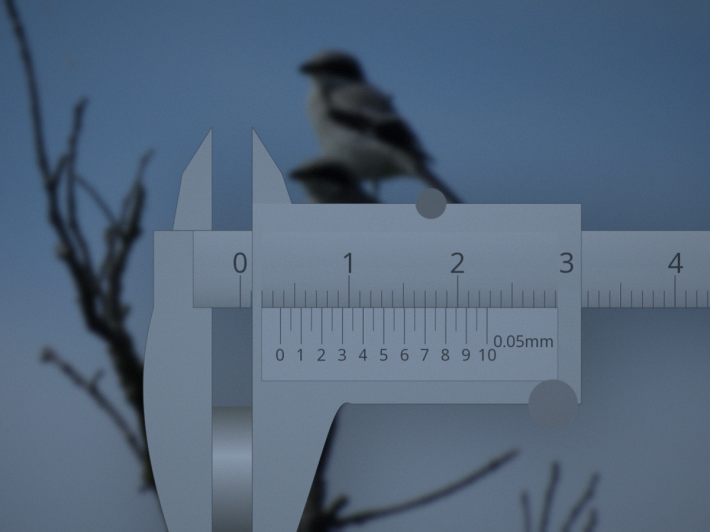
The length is 3.7mm
